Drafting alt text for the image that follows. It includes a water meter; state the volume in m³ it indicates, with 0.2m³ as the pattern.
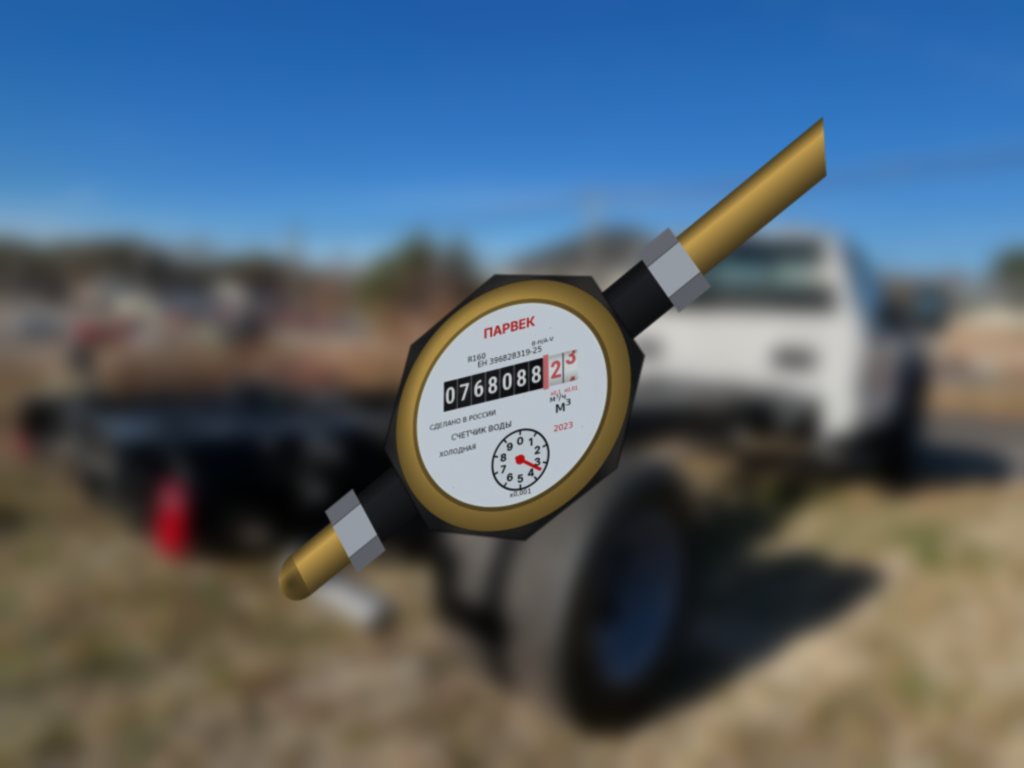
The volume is 768088.233m³
